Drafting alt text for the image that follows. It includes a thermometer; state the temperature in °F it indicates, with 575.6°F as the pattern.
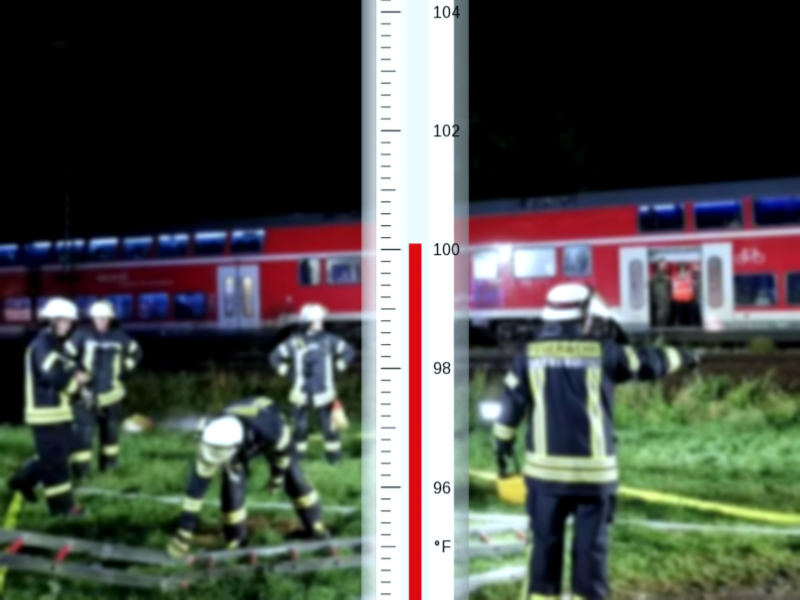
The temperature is 100.1°F
